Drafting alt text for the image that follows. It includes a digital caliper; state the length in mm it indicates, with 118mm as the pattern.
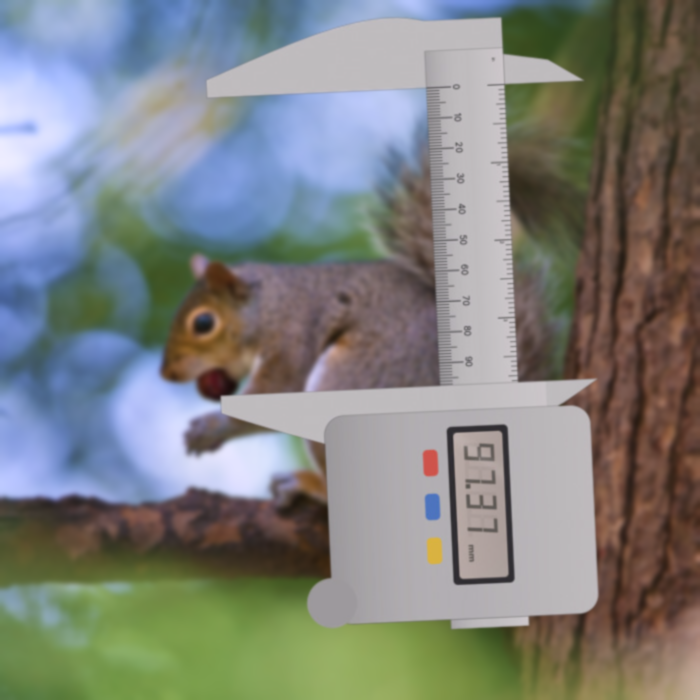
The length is 97.37mm
